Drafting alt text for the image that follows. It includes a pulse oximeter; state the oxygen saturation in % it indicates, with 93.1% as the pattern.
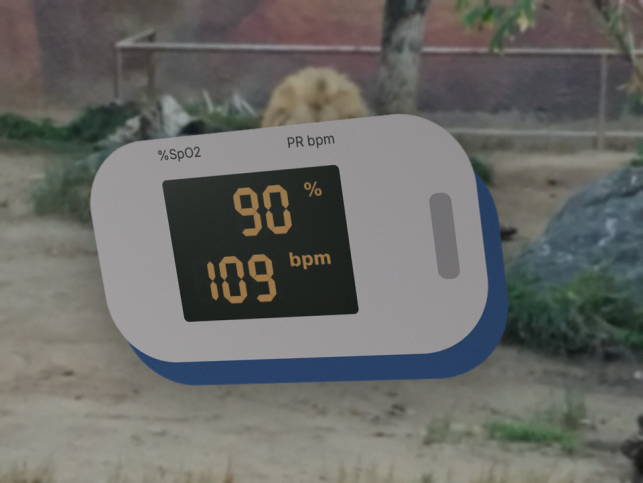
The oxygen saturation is 90%
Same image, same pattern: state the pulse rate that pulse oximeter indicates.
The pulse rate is 109bpm
